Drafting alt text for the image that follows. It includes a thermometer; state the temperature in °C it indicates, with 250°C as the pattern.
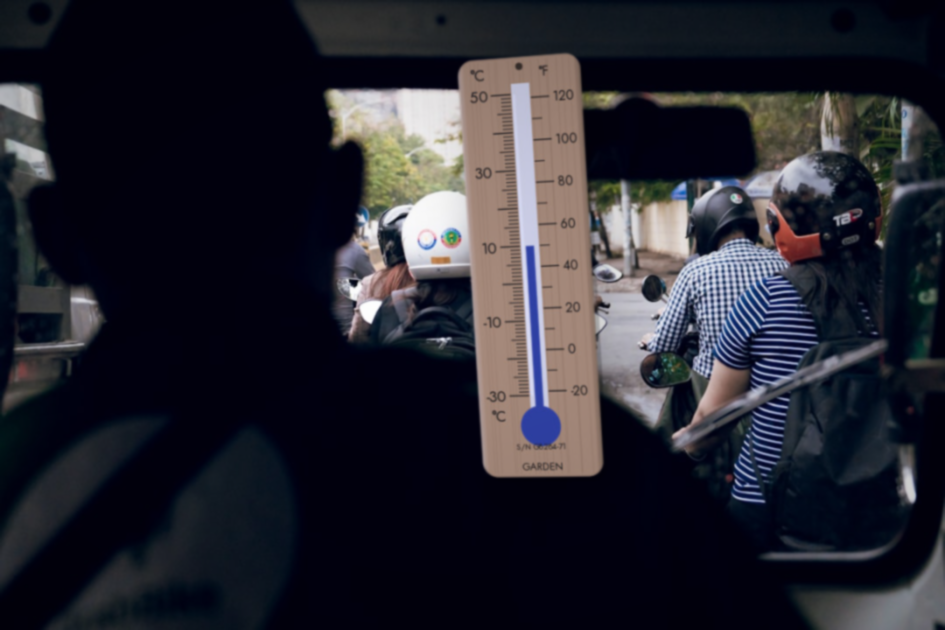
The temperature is 10°C
